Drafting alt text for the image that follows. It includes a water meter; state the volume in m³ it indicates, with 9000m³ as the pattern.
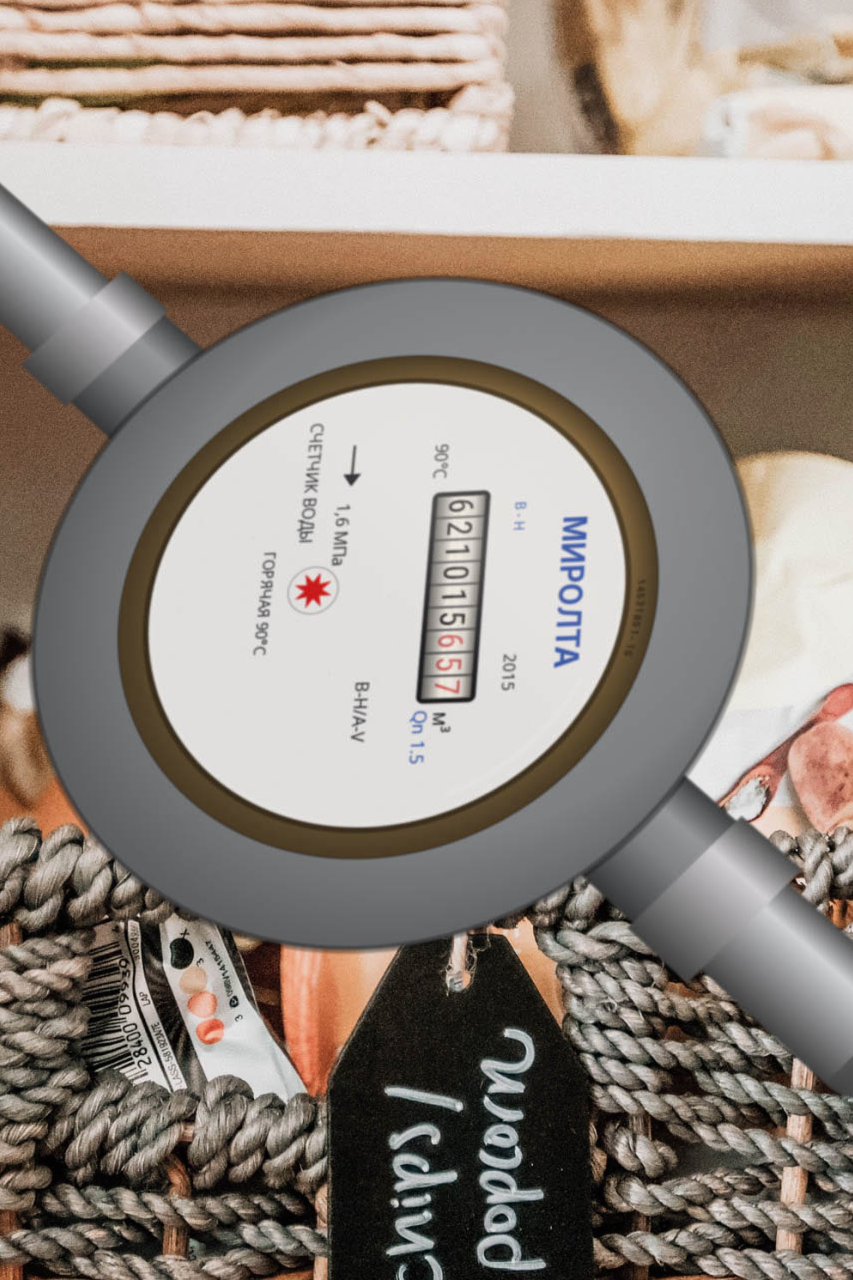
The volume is 621015.657m³
